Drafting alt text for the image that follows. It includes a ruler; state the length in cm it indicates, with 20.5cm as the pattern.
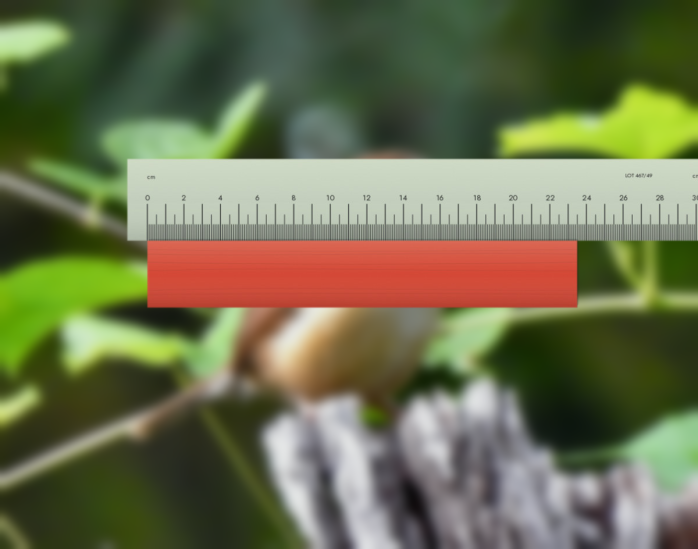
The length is 23.5cm
